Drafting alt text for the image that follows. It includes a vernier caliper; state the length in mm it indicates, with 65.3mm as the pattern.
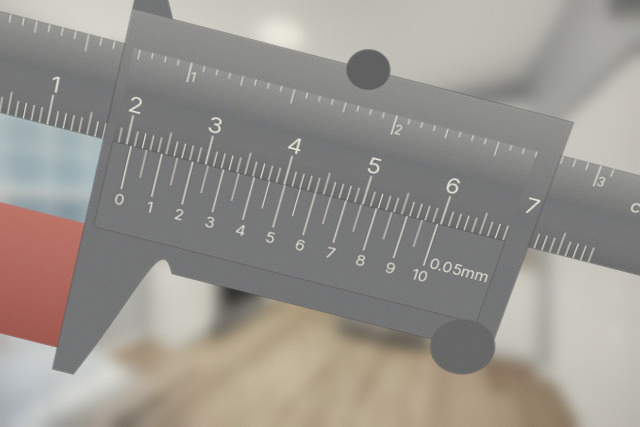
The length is 20.6mm
